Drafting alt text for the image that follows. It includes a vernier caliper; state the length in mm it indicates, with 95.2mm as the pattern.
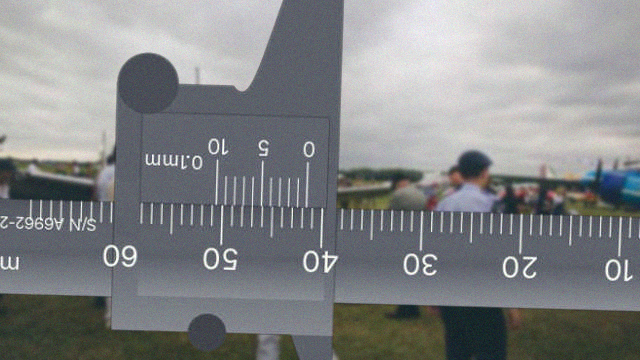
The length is 41.6mm
